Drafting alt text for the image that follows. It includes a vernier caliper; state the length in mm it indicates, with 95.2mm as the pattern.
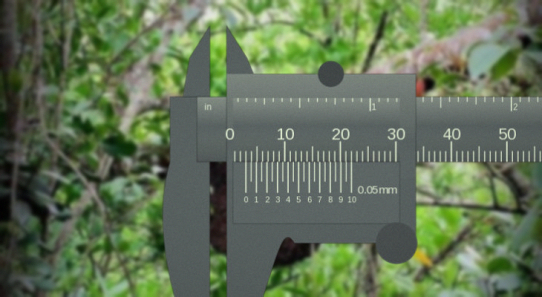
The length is 3.0mm
